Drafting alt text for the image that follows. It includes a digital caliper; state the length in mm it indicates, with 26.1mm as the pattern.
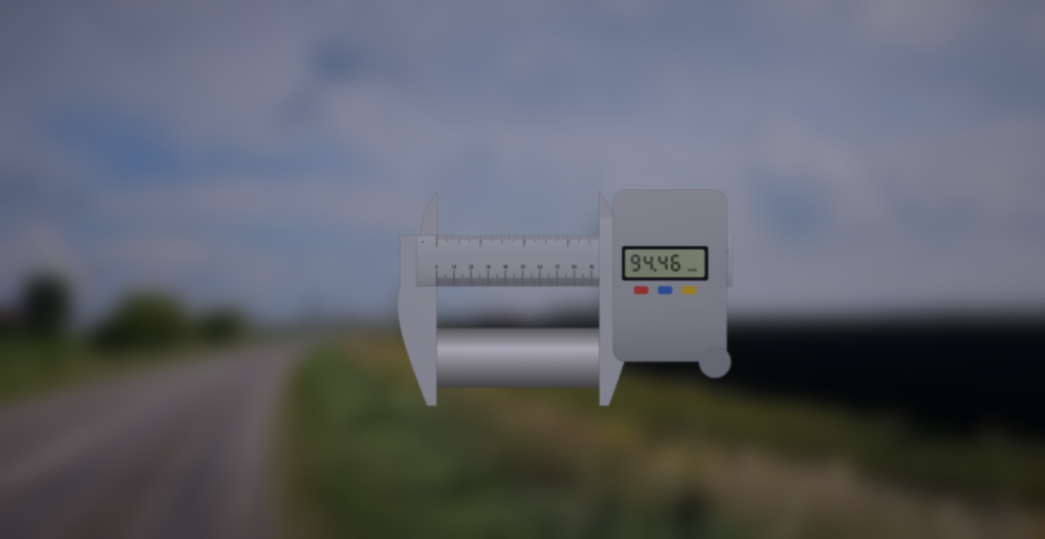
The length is 94.46mm
